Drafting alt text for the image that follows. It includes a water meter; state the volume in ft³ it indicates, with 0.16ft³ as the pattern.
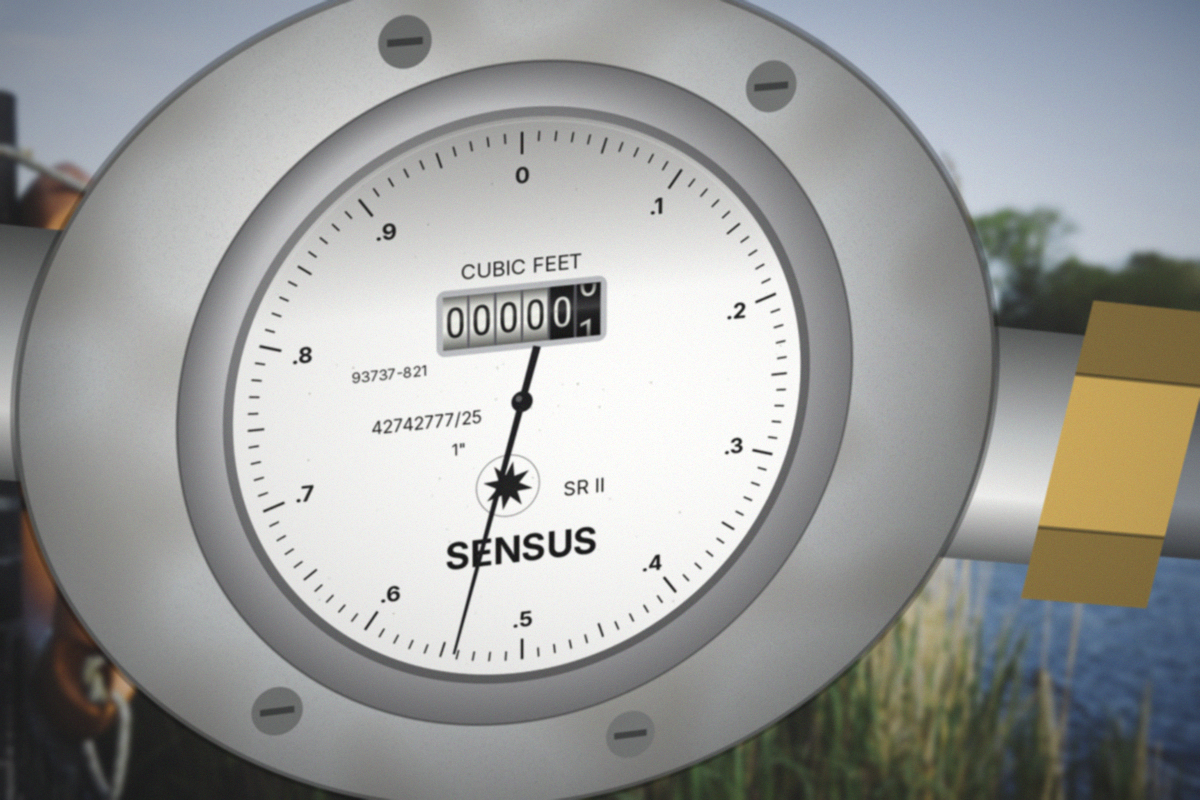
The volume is 0.54ft³
